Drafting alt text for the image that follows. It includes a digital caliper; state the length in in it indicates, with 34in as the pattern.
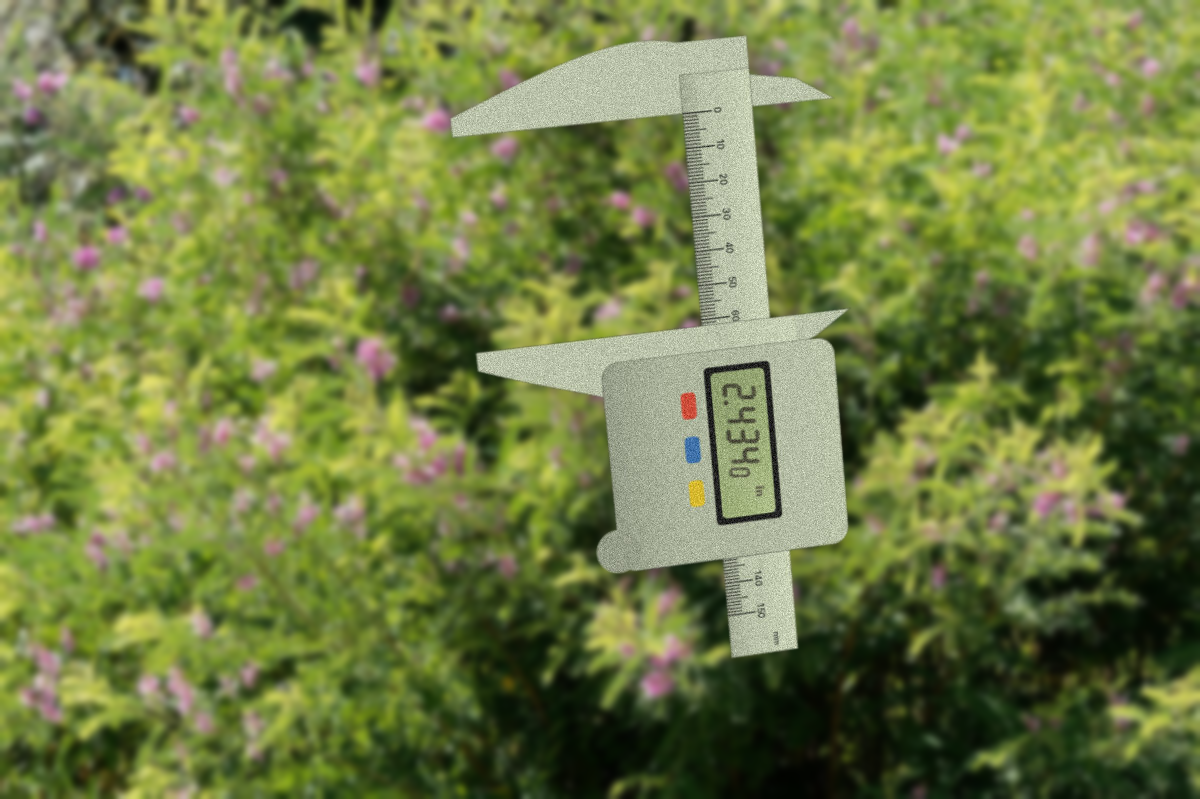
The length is 2.4340in
